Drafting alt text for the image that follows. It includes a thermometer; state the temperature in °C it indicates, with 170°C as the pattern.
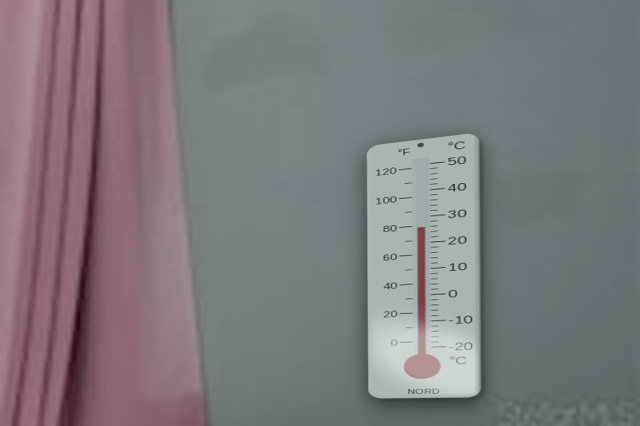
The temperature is 26°C
